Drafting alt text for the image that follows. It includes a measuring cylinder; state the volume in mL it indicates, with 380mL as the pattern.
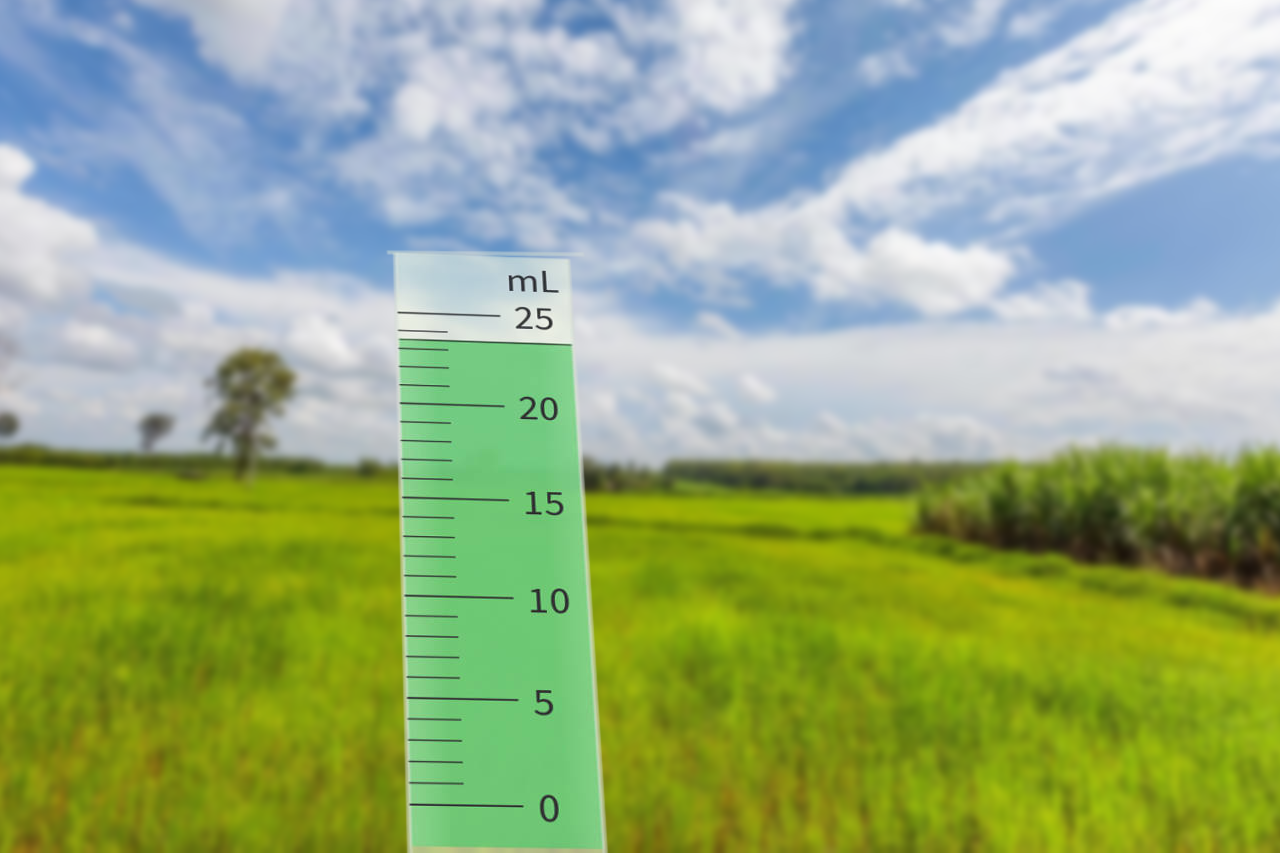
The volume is 23.5mL
